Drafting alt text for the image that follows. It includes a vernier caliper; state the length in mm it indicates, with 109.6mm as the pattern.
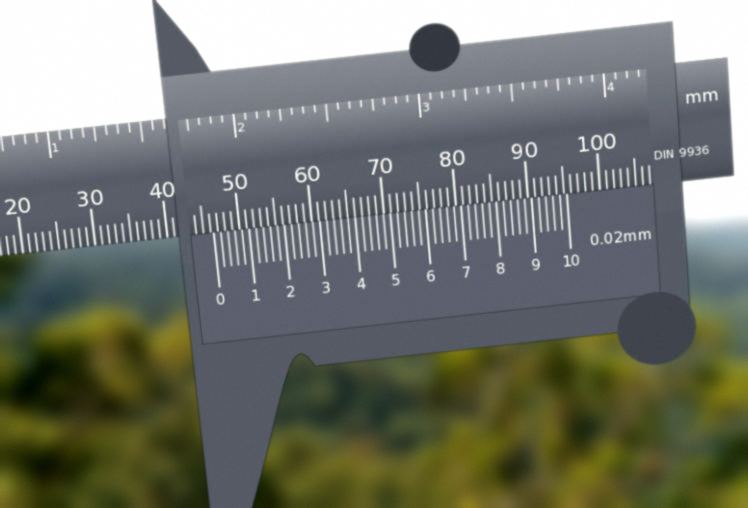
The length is 46.4mm
